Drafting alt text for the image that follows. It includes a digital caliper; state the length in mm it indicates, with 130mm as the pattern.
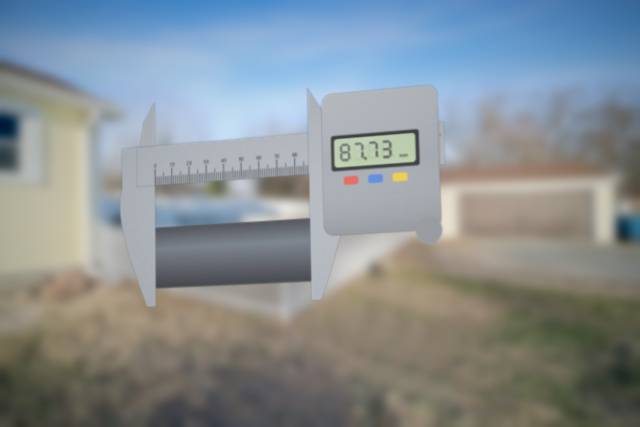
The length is 87.73mm
